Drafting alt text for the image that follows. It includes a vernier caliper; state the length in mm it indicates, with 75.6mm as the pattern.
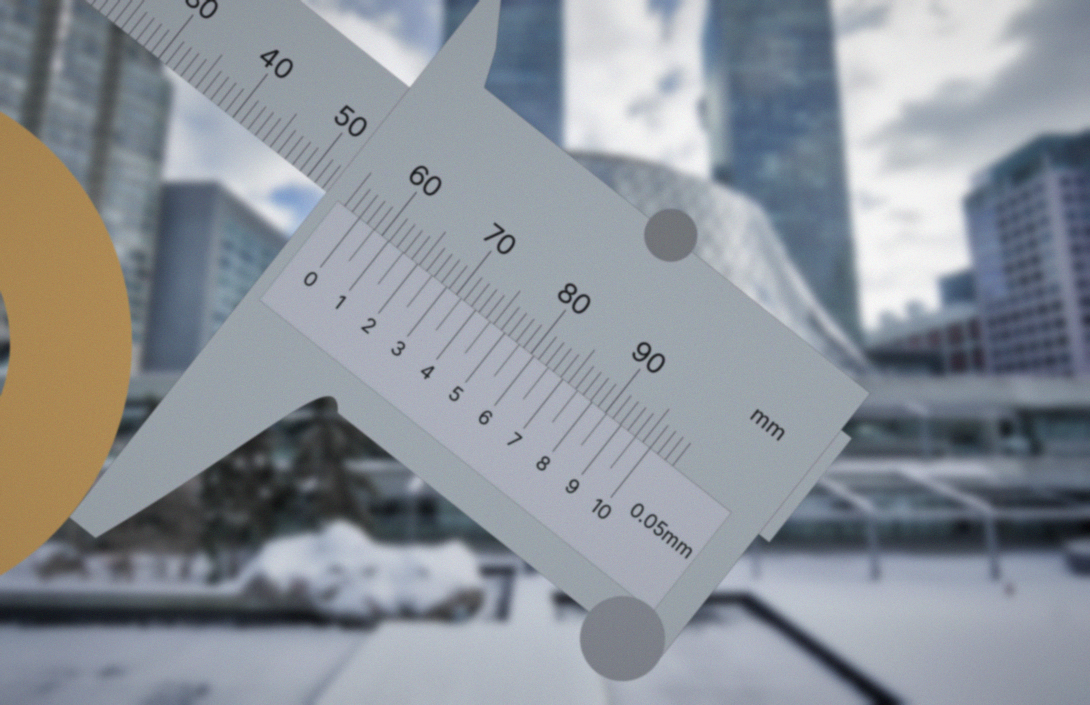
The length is 57.0mm
